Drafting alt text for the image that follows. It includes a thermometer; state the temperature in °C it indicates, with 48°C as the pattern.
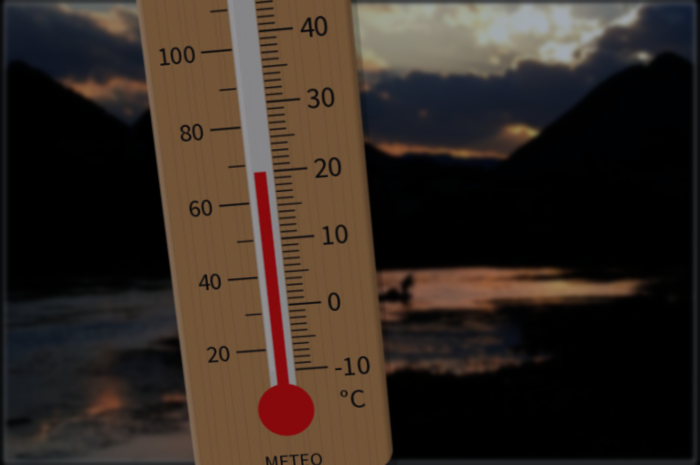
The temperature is 20°C
